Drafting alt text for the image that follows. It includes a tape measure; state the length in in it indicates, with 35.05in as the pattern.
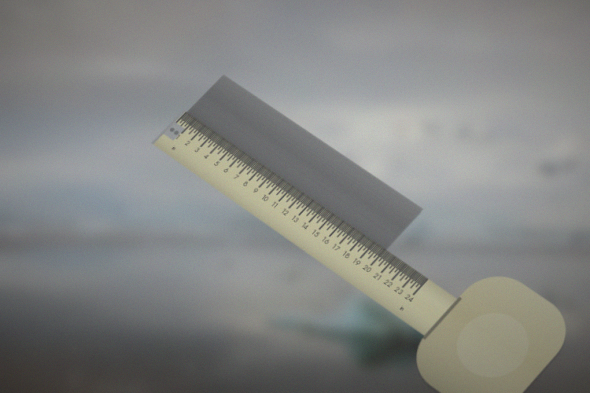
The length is 20in
